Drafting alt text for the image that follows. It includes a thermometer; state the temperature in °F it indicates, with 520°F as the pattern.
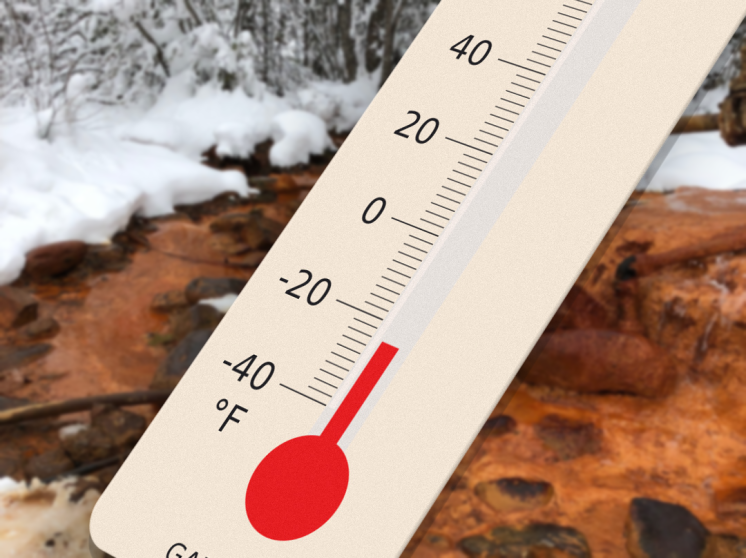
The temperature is -24°F
